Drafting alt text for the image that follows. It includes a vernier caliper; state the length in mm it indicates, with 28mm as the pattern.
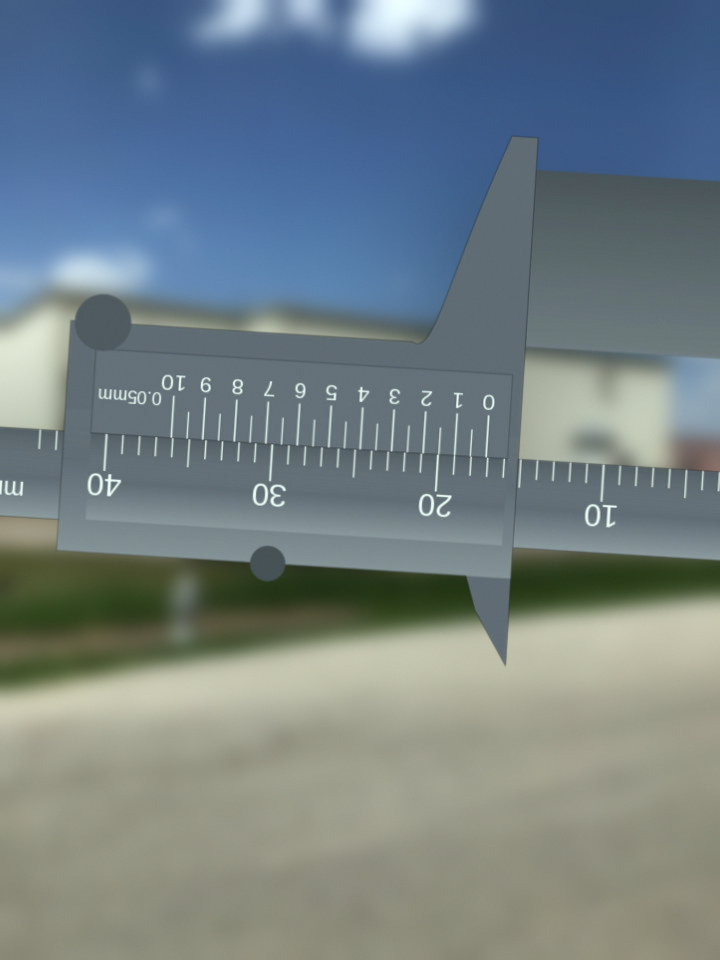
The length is 17.1mm
